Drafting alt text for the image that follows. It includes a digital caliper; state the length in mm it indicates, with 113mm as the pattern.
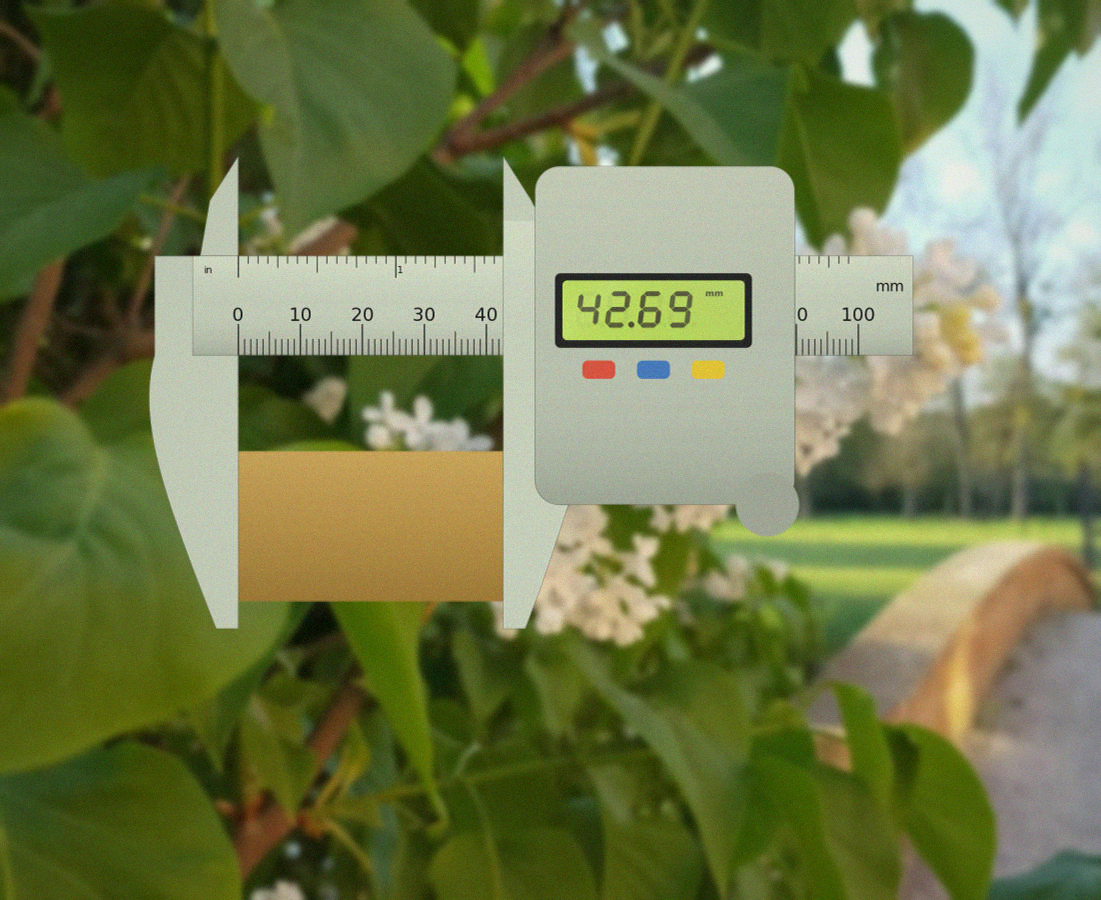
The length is 42.69mm
